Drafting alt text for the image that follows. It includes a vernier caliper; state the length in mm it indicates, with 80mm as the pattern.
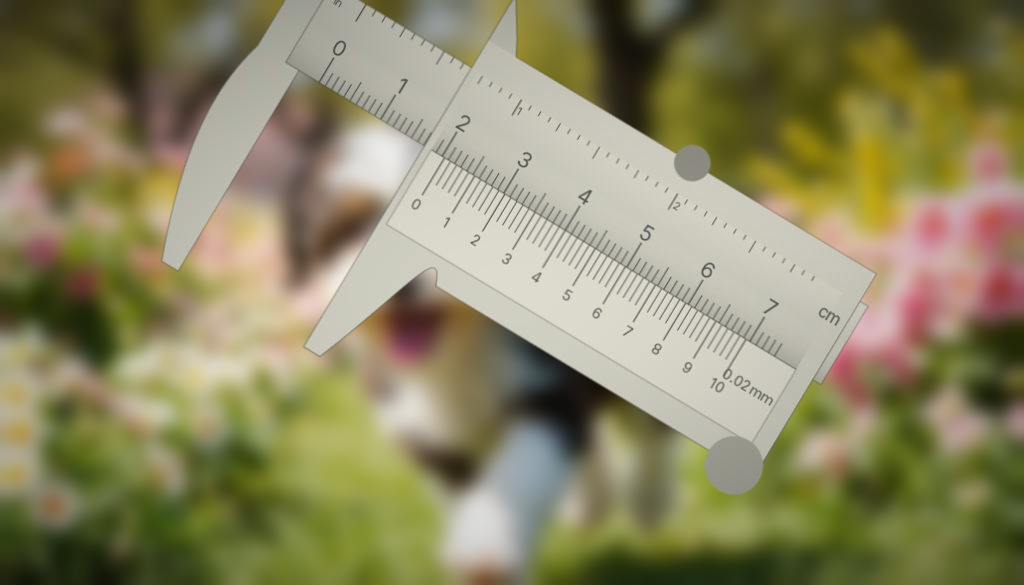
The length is 20.4mm
